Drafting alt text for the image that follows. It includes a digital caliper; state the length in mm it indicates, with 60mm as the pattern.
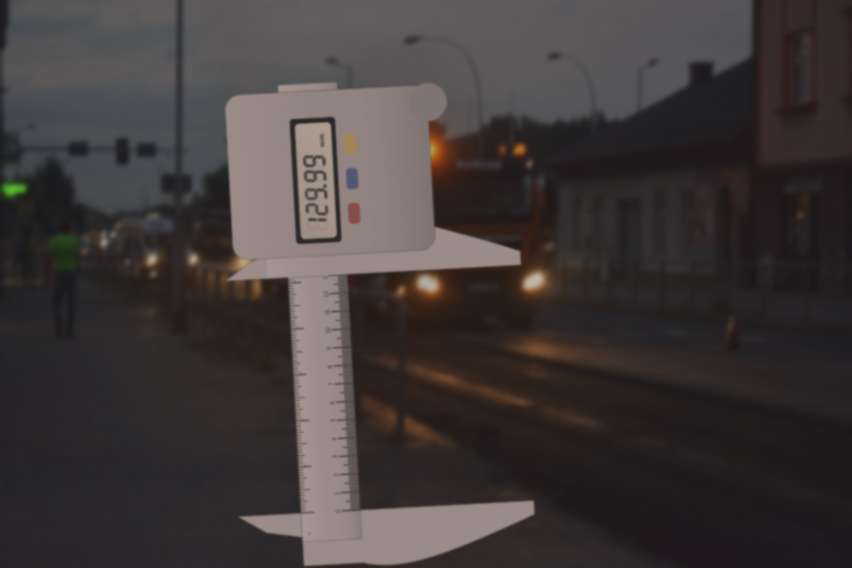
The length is 129.99mm
